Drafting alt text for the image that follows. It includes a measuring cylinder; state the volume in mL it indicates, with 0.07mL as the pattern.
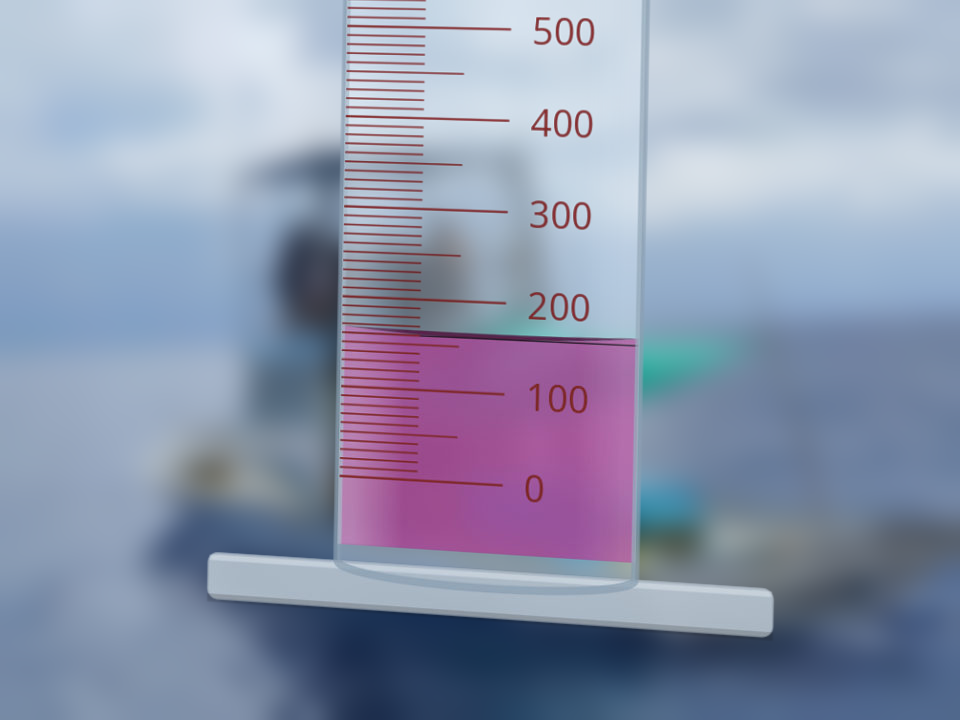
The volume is 160mL
